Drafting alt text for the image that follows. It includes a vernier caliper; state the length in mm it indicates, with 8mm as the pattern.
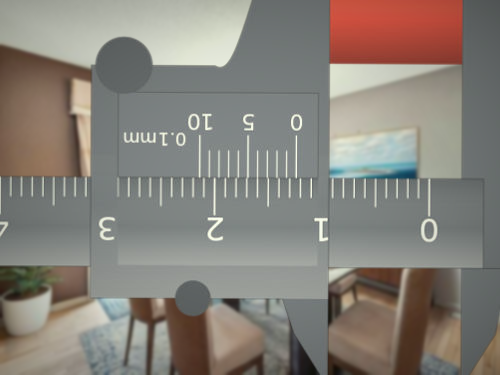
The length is 12.4mm
